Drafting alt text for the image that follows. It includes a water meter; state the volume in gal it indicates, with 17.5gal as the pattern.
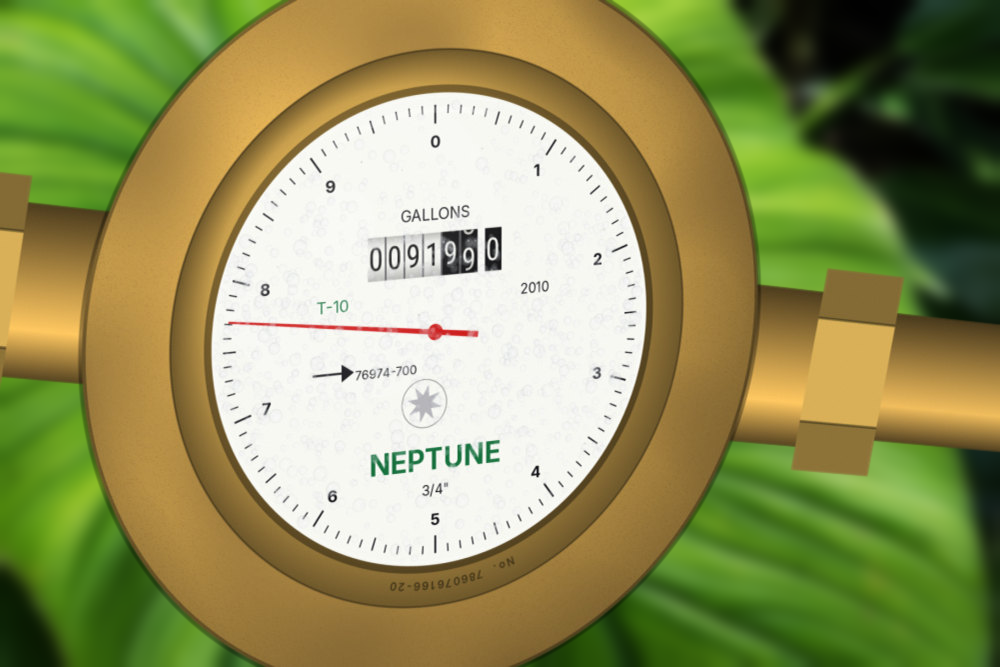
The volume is 91987.7gal
